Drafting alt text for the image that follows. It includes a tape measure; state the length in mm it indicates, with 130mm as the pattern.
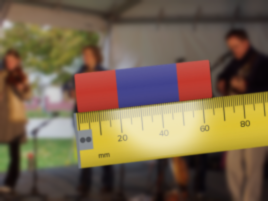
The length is 65mm
